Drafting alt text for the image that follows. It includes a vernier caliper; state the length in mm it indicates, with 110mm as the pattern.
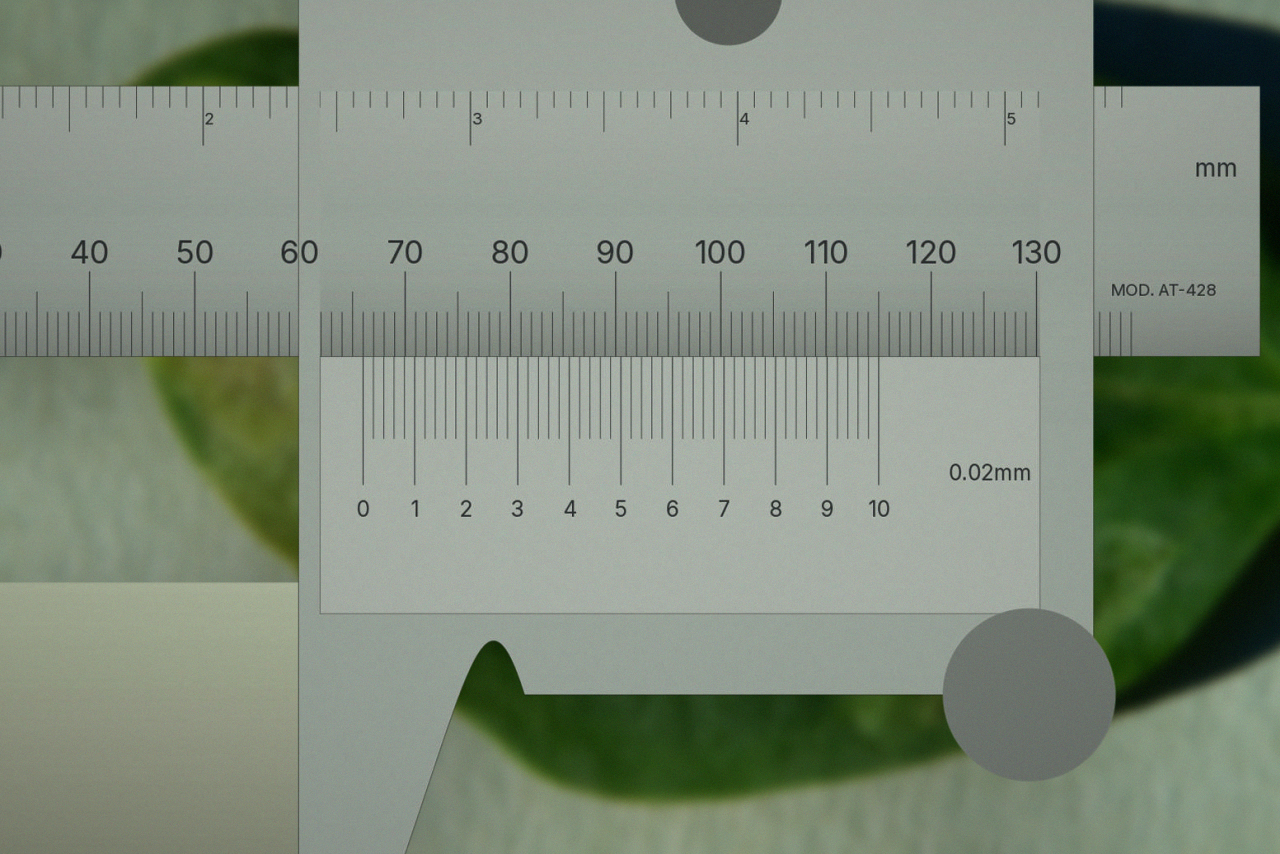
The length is 66.0mm
